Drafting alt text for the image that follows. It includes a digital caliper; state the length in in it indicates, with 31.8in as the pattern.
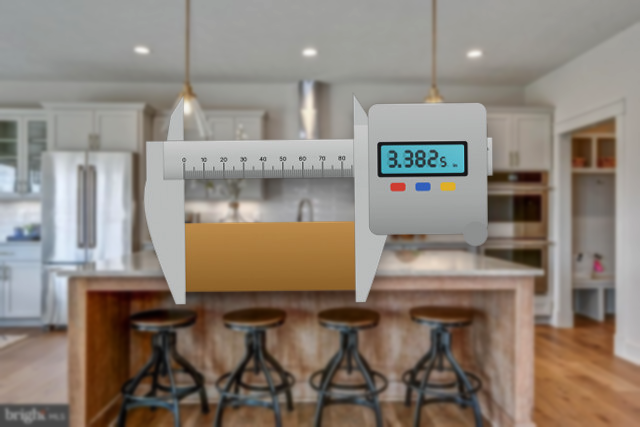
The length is 3.3825in
